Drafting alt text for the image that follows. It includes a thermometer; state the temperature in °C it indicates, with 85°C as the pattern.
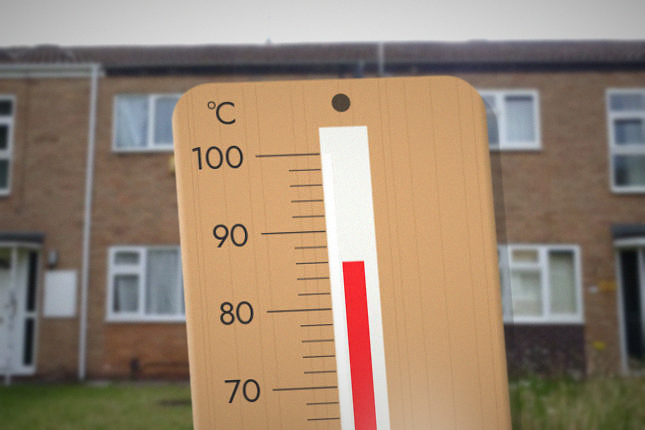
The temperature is 86°C
